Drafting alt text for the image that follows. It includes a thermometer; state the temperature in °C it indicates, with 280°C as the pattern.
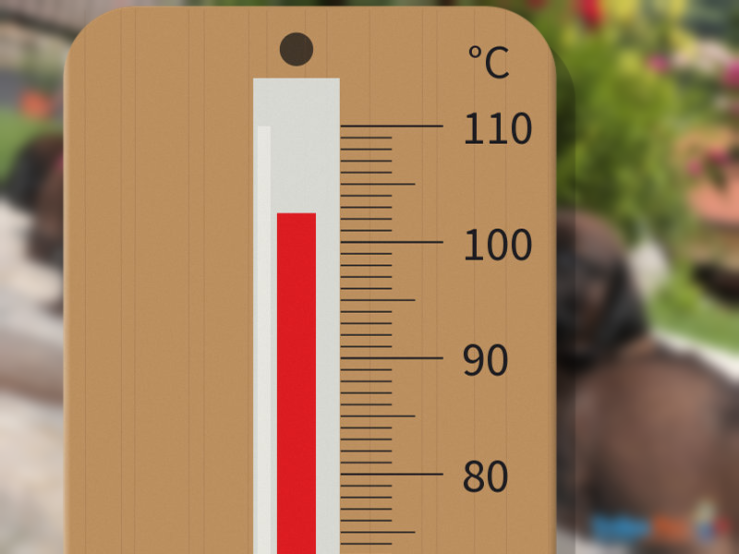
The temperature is 102.5°C
